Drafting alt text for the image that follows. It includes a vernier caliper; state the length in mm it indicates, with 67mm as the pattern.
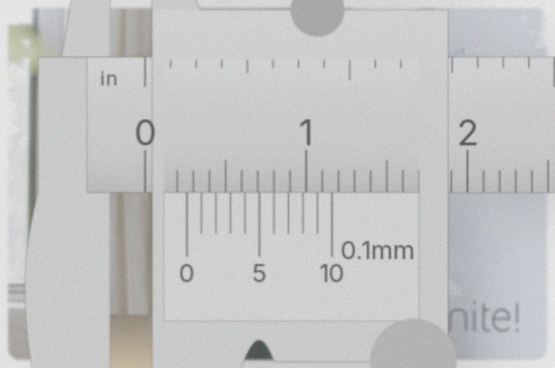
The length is 2.6mm
